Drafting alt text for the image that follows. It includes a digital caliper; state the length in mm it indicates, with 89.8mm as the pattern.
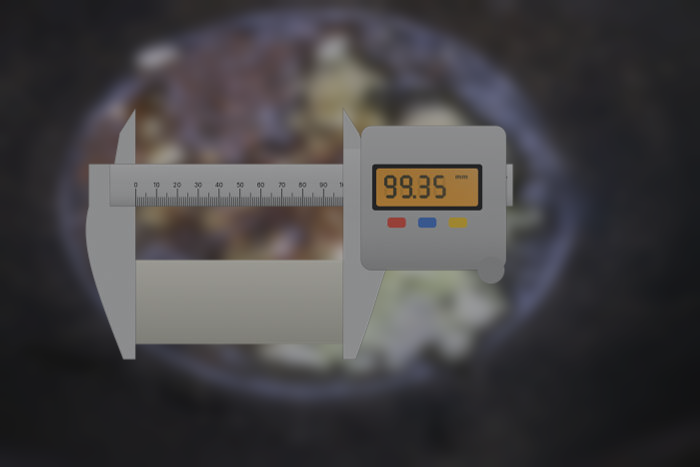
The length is 99.35mm
